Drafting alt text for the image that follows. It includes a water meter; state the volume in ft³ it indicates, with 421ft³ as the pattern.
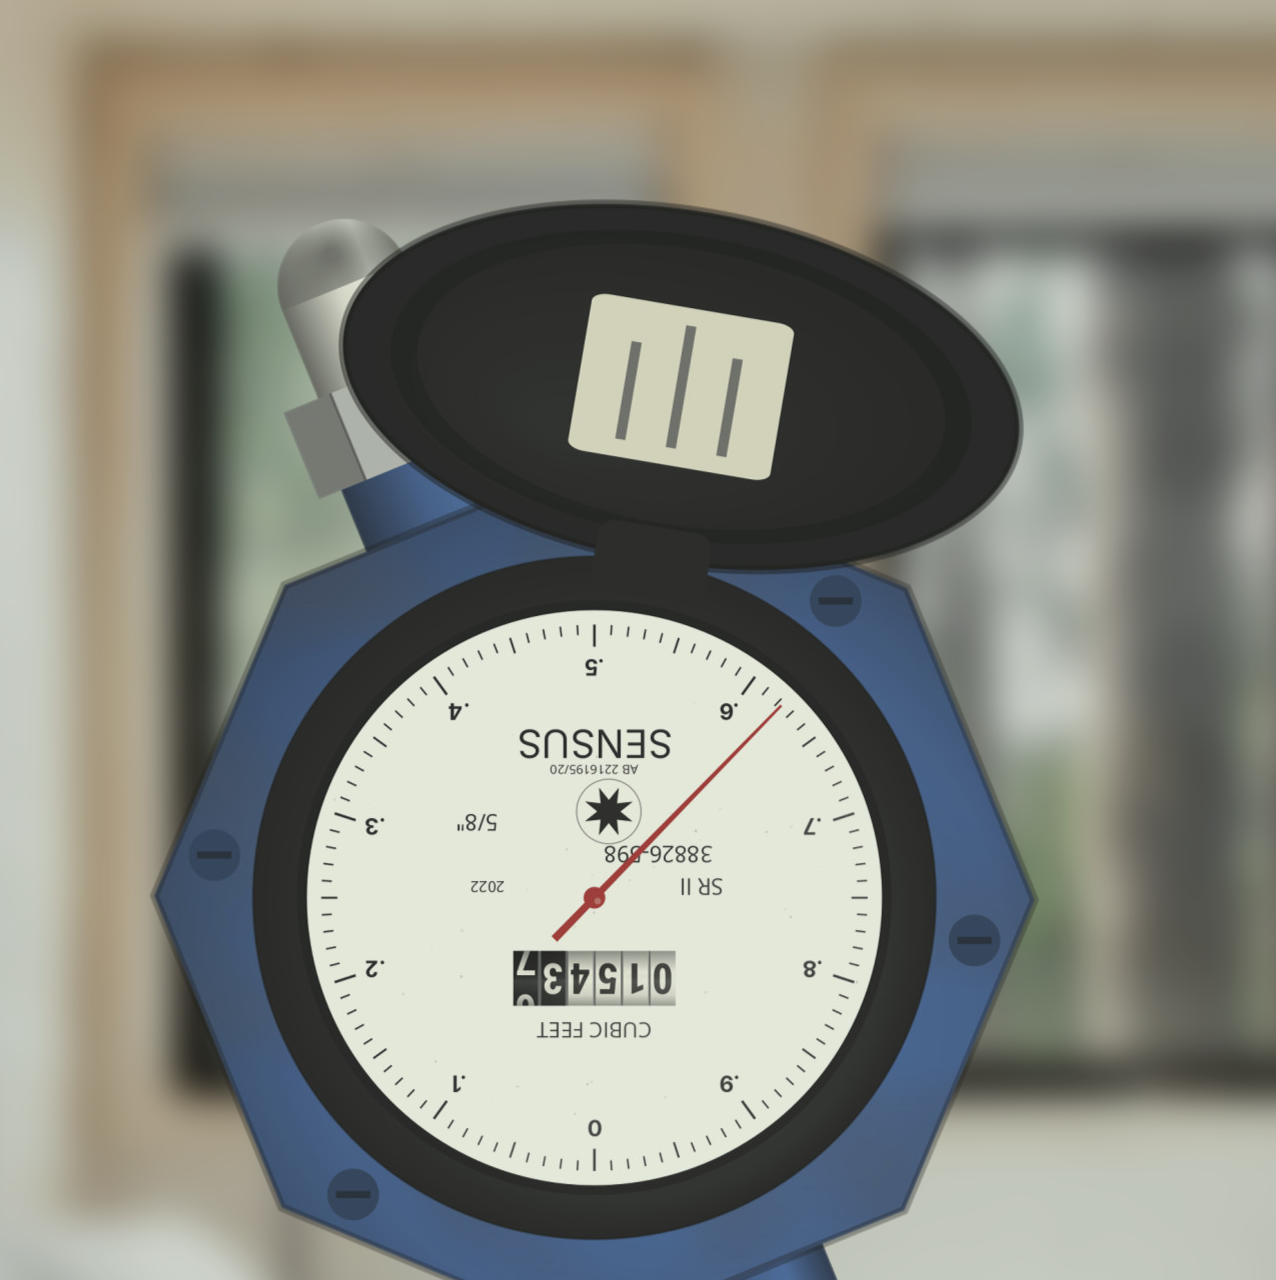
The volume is 15436.62ft³
